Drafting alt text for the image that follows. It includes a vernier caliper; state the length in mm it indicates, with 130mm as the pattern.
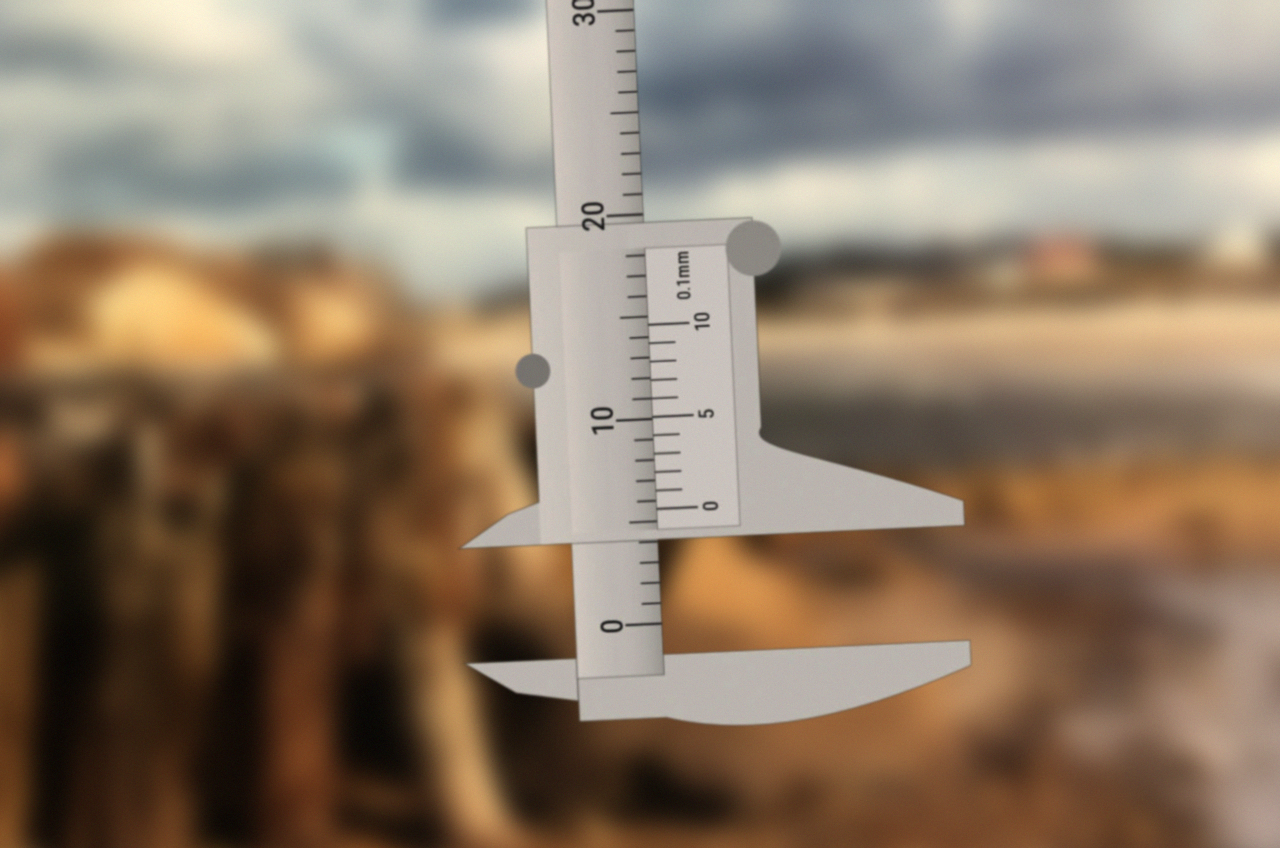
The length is 5.6mm
